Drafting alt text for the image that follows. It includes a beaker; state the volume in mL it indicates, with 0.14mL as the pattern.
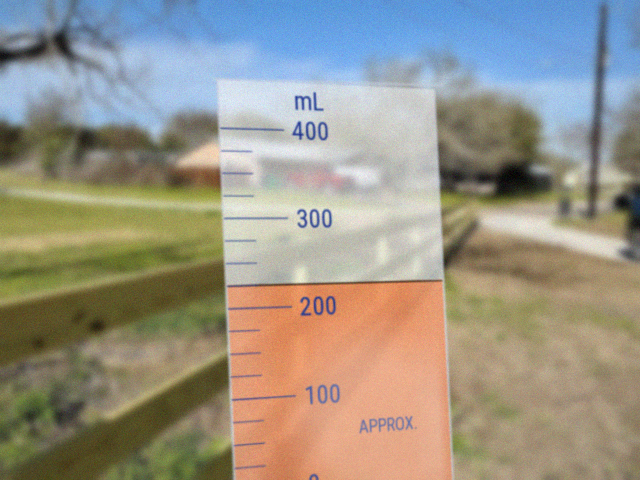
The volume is 225mL
